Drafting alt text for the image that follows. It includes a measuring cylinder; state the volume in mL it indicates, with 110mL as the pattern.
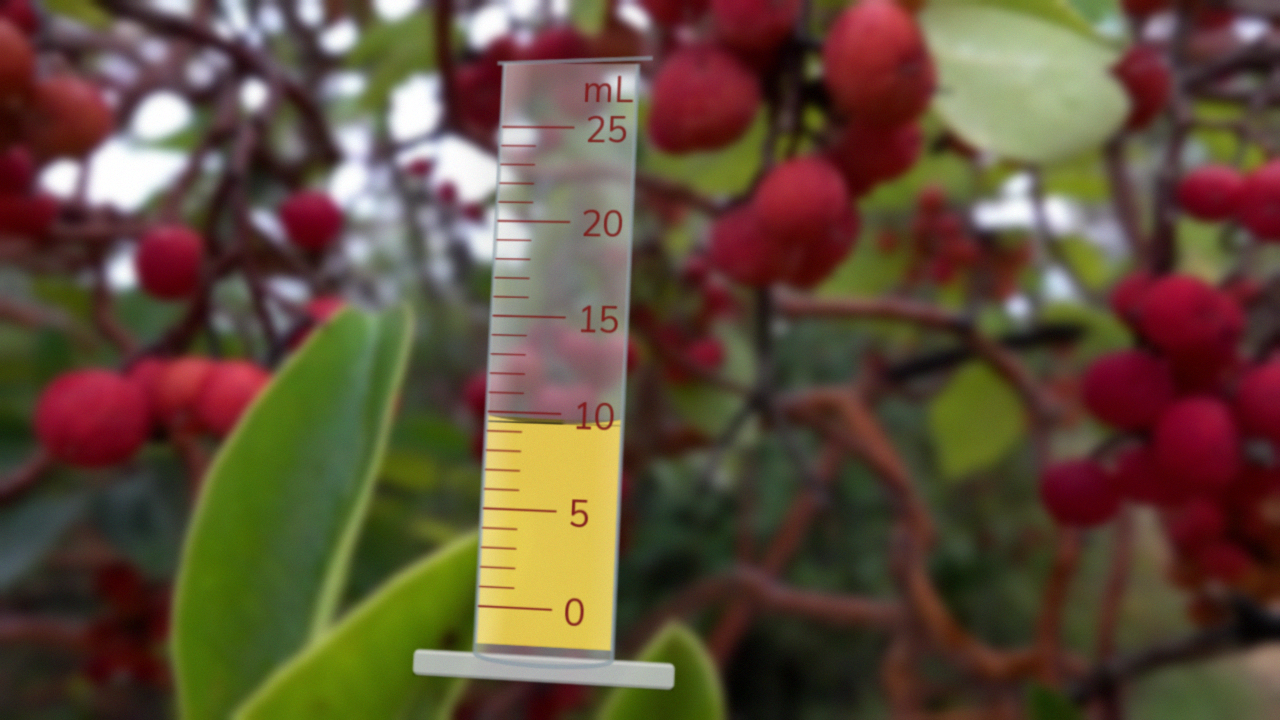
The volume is 9.5mL
